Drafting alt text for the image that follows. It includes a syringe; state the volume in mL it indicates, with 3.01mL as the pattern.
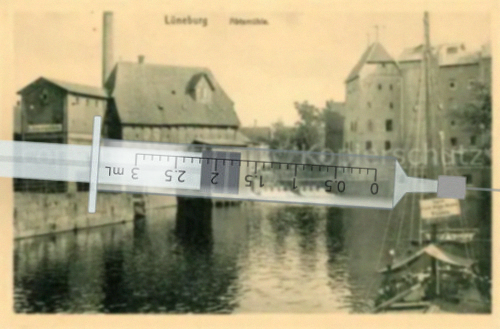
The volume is 1.7mL
